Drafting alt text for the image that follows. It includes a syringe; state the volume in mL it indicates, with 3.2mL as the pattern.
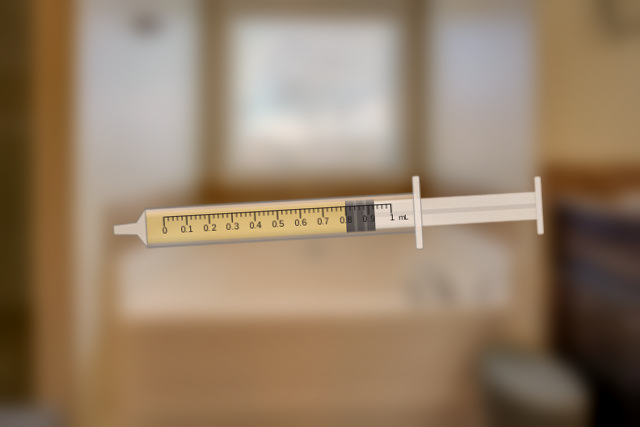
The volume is 0.8mL
